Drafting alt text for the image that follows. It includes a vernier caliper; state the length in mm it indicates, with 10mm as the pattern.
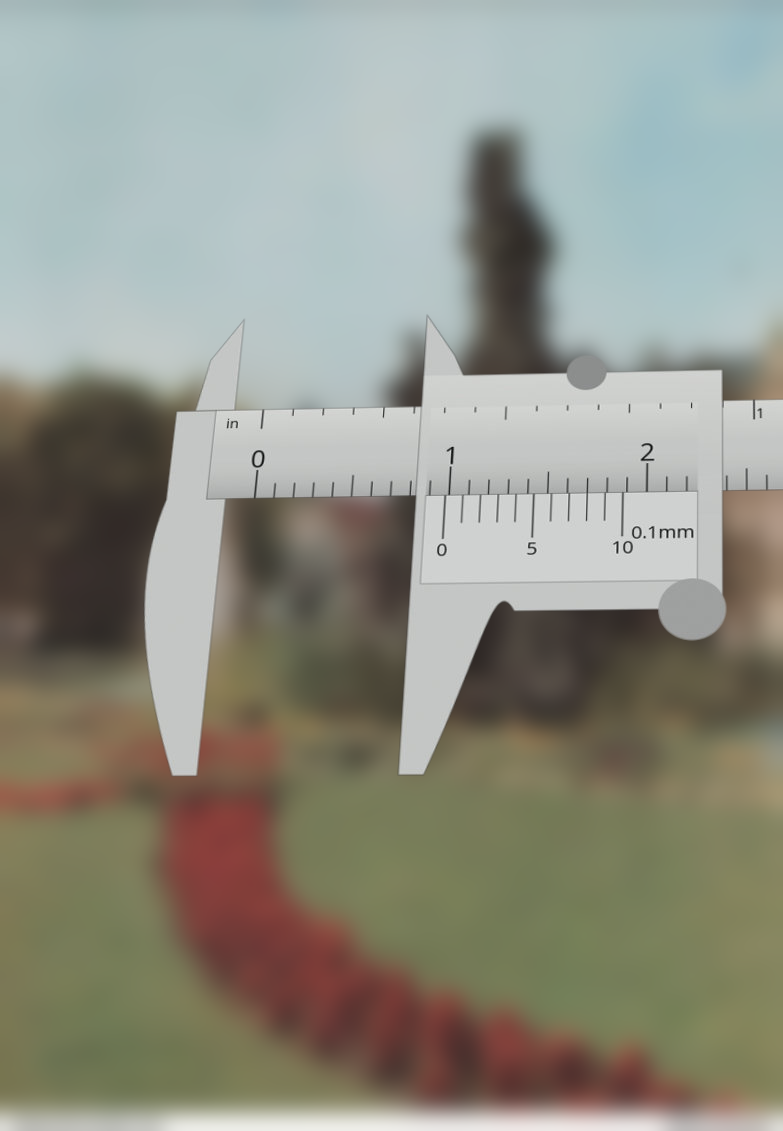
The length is 9.8mm
